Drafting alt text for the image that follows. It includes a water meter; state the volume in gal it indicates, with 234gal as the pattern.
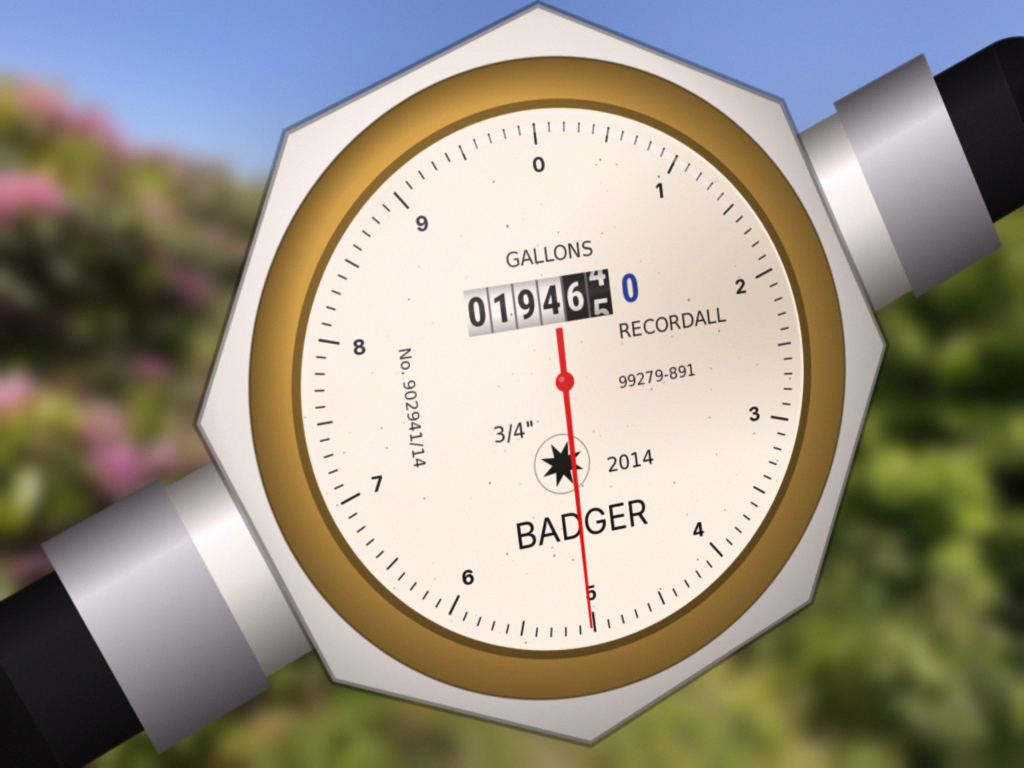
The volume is 194645.0gal
